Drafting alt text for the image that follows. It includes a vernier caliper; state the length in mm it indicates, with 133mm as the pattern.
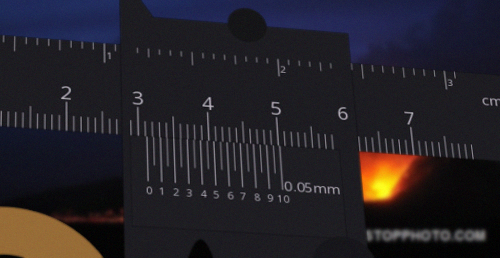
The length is 31.2mm
